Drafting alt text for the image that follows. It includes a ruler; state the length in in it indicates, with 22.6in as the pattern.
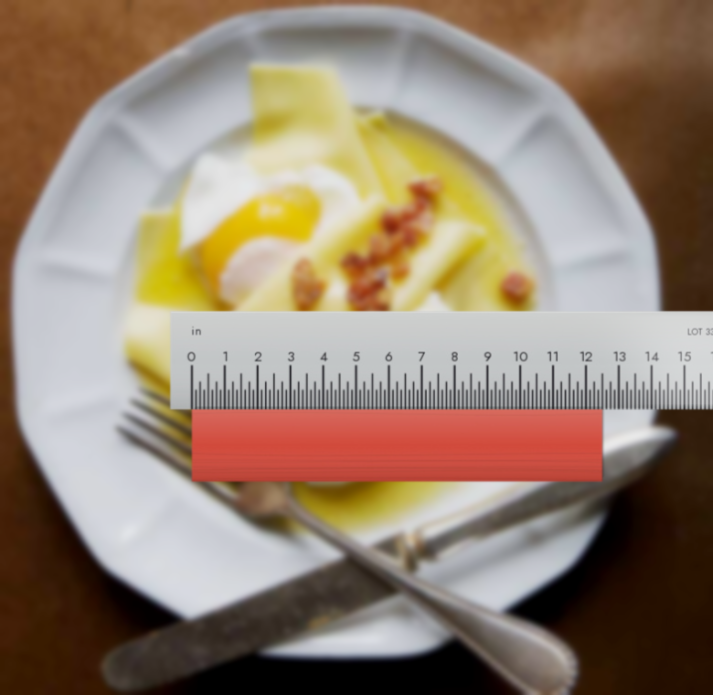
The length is 12.5in
